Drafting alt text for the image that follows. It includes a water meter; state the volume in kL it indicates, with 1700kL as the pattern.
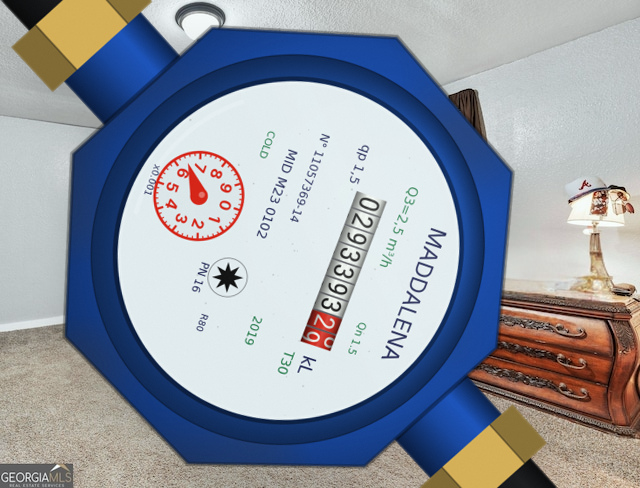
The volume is 293393.286kL
